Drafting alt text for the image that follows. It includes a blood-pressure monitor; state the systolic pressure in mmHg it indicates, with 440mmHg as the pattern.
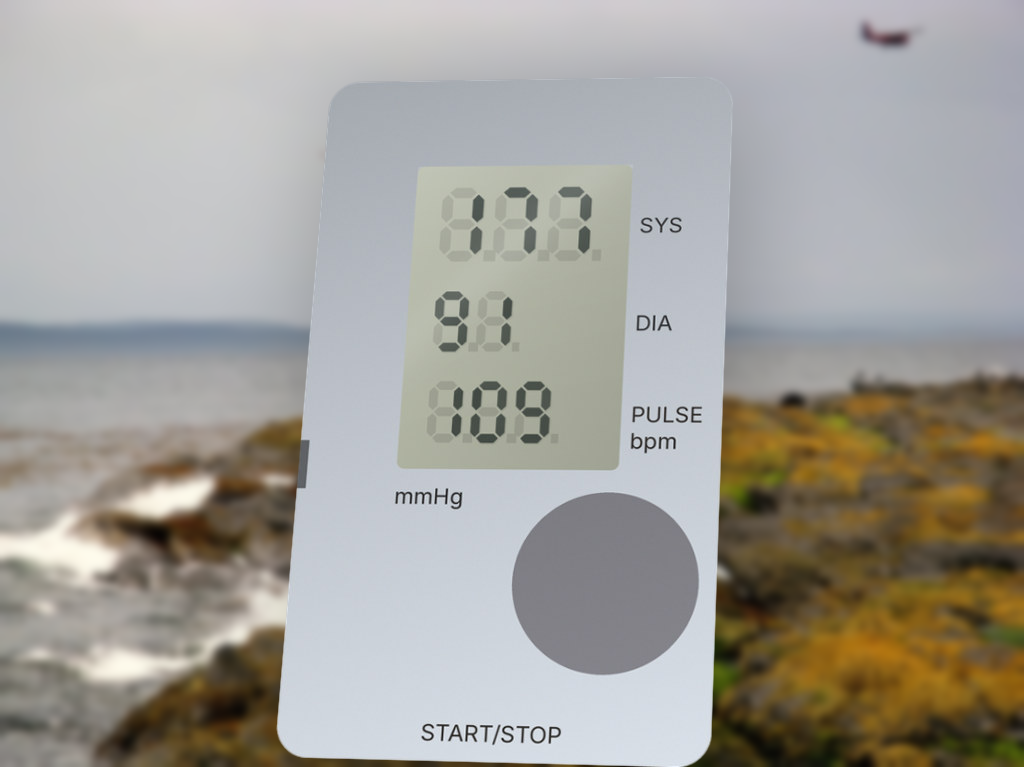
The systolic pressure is 177mmHg
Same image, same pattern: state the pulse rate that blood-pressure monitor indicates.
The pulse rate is 109bpm
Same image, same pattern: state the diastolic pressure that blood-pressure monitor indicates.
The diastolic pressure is 91mmHg
